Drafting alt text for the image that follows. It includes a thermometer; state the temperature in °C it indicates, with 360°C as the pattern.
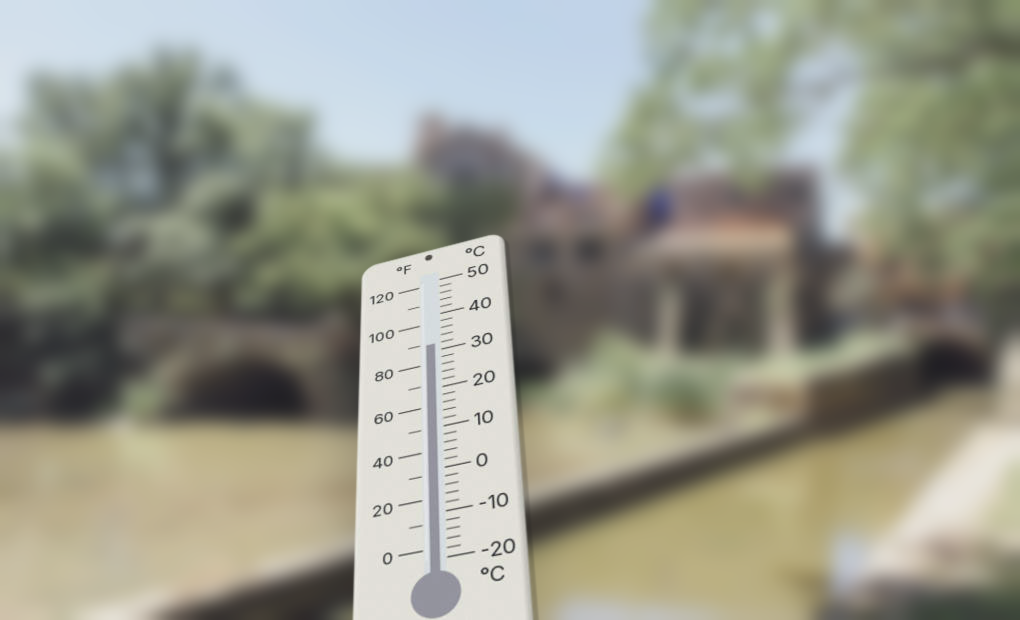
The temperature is 32°C
